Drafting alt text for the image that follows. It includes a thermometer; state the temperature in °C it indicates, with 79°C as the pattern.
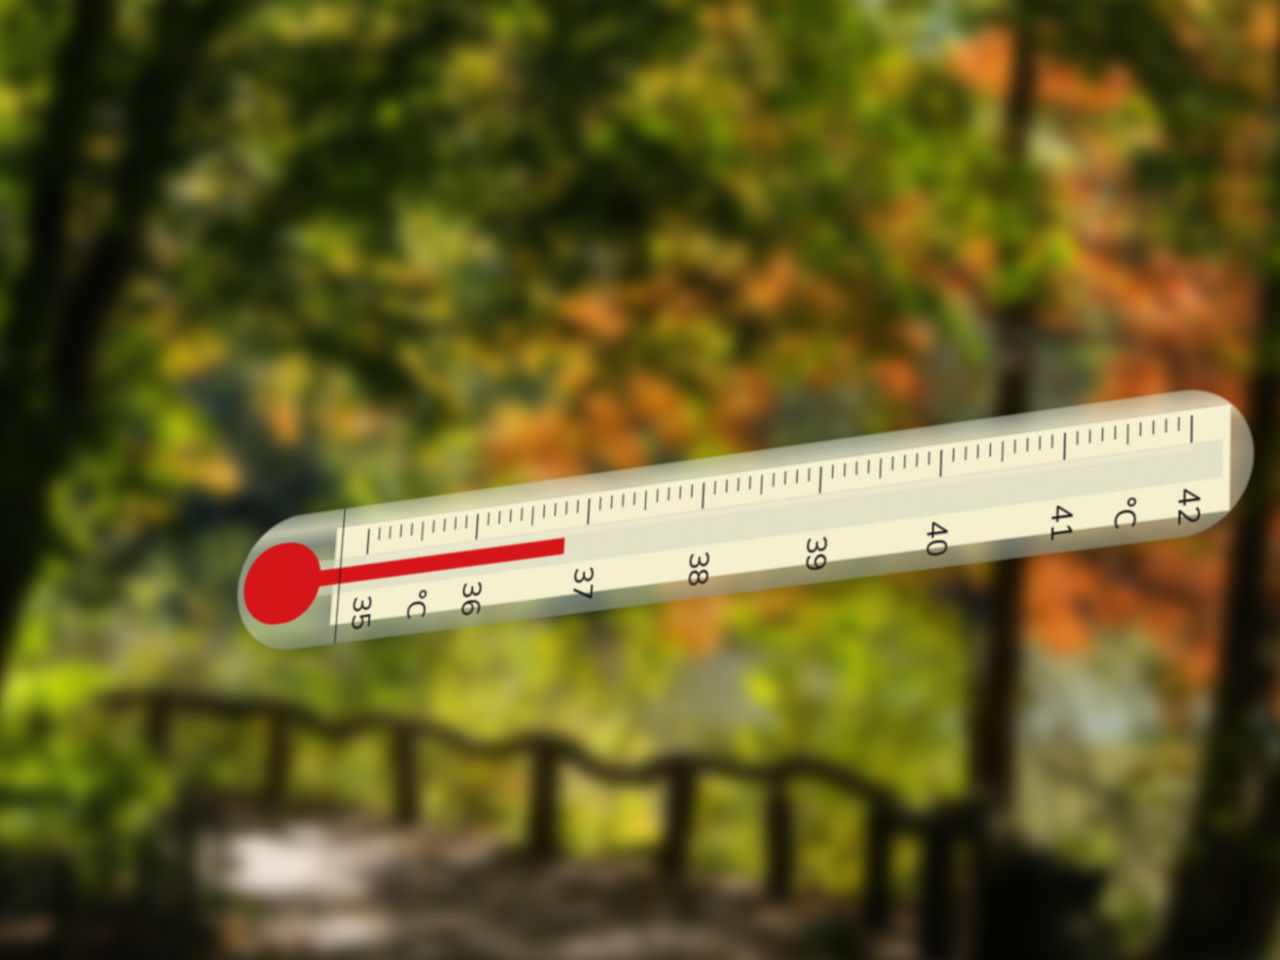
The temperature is 36.8°C
